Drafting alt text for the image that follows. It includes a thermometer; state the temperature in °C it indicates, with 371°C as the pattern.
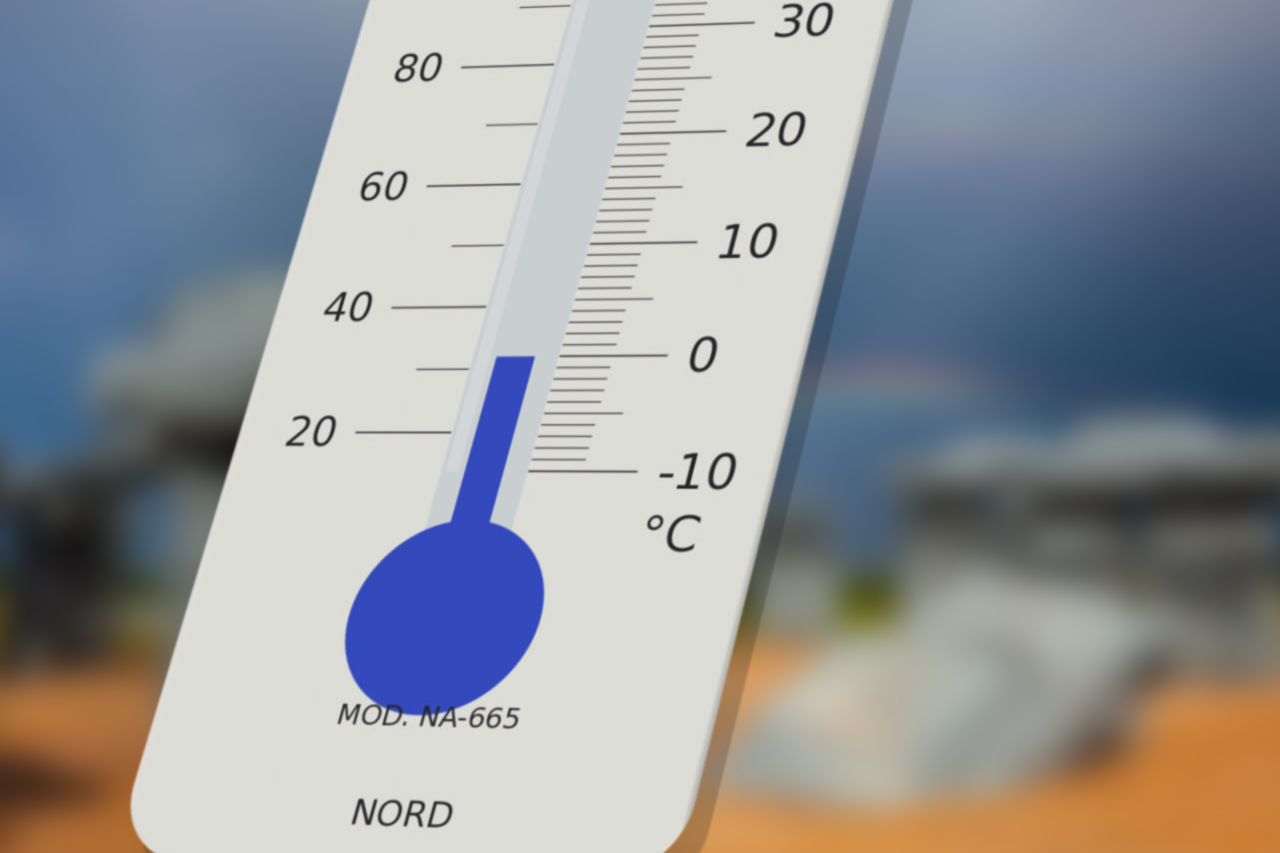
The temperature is 0°C
